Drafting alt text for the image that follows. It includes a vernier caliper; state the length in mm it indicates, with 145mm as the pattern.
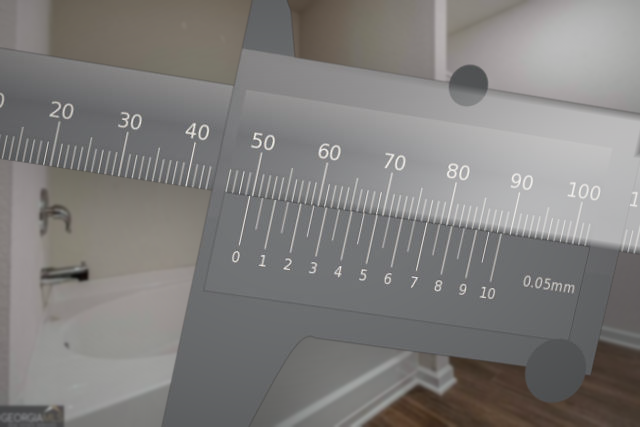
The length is 49.6mm
